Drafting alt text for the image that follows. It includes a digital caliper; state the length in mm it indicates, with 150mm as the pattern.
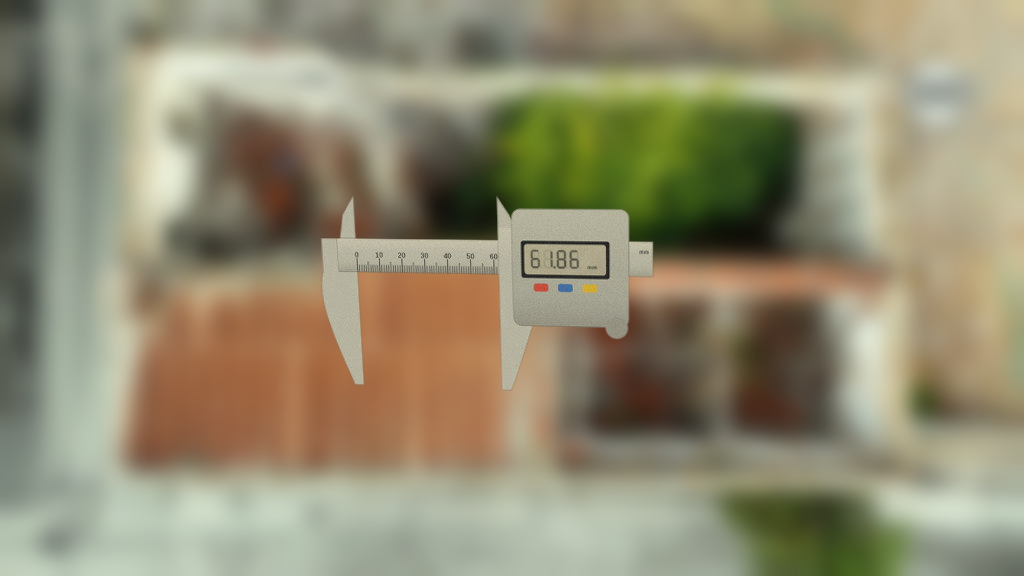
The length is 61.86mm
